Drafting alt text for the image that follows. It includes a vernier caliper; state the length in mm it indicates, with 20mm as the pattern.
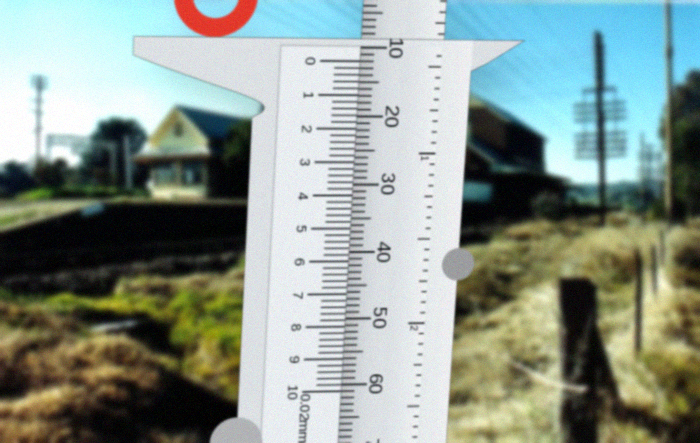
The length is 12.0mm
